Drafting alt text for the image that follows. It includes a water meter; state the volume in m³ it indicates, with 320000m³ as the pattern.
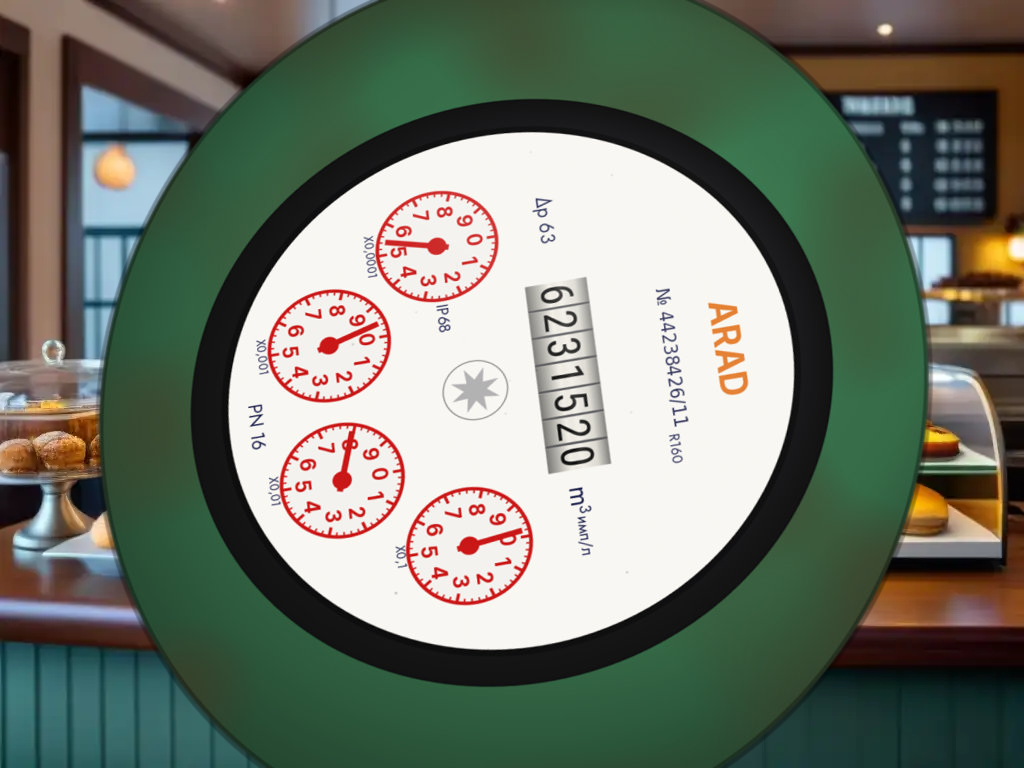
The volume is 6231519.9795m³
